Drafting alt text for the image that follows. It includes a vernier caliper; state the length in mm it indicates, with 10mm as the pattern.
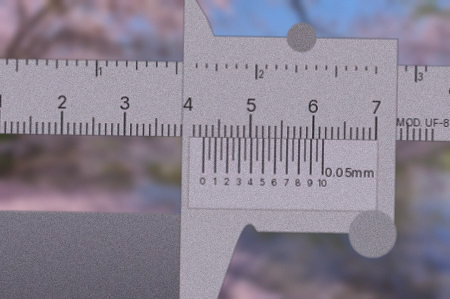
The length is 42.6mm
